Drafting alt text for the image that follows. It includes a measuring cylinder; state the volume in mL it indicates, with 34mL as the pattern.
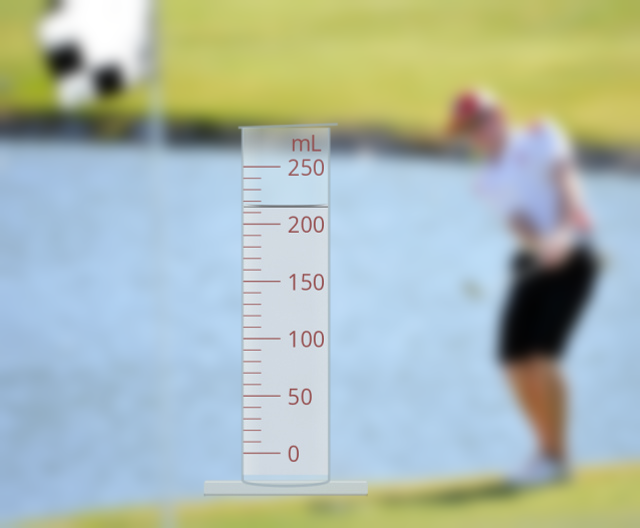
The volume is 215mL
